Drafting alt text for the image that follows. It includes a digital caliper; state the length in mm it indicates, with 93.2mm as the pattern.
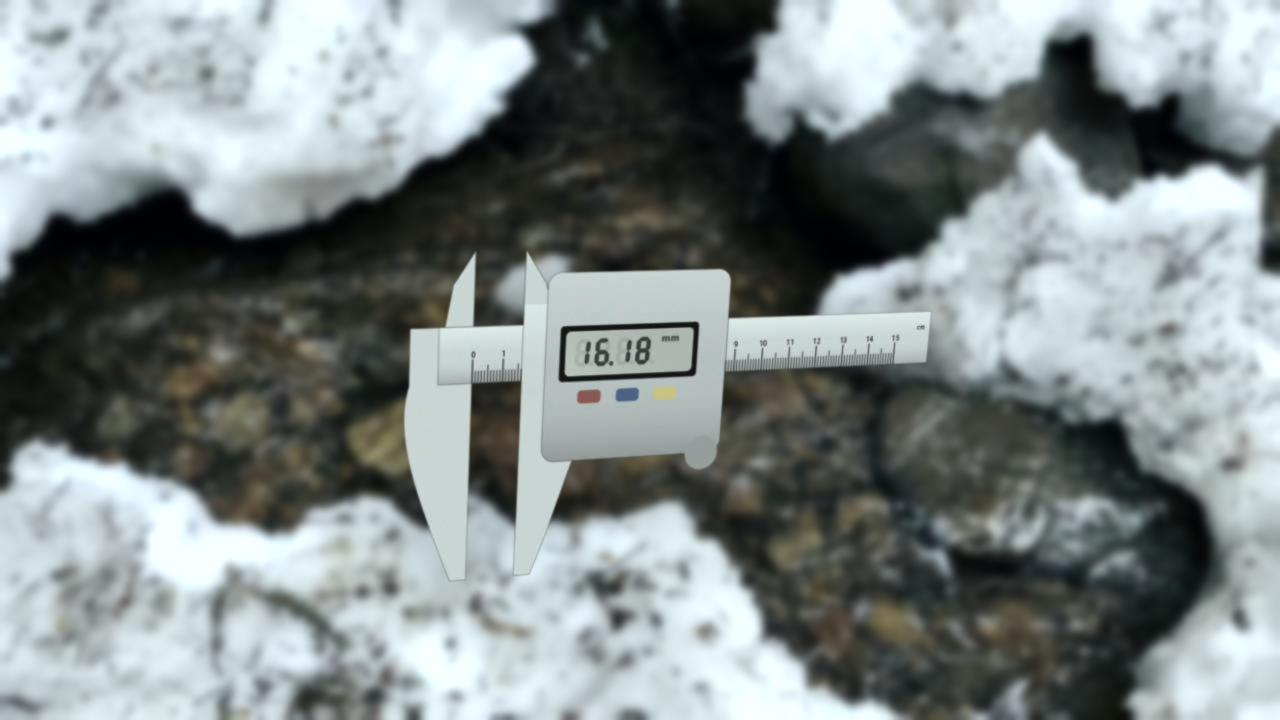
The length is 16.18mm
